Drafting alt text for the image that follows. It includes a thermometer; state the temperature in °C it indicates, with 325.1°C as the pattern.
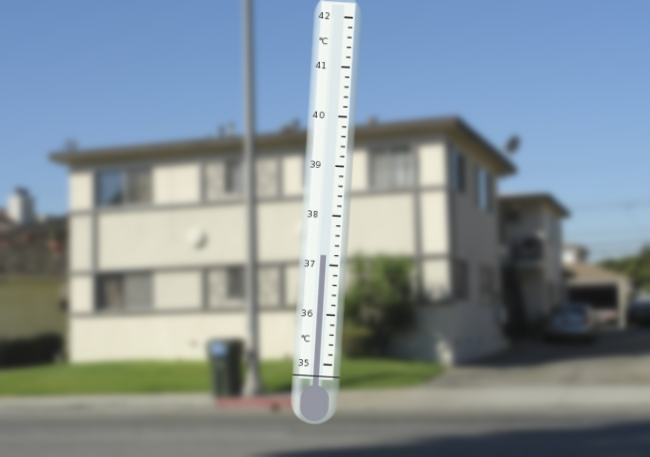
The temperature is 37.2°C
